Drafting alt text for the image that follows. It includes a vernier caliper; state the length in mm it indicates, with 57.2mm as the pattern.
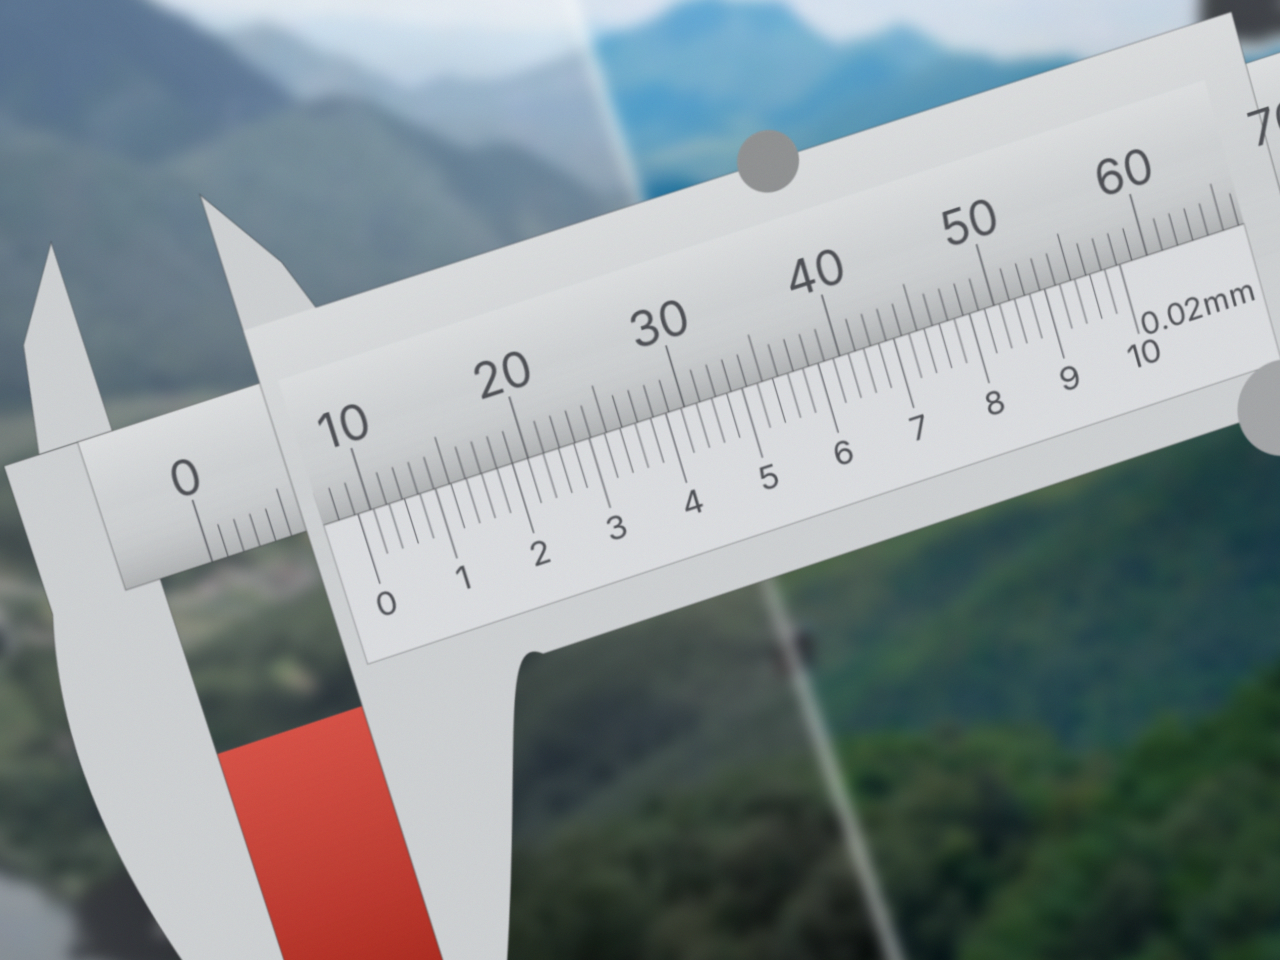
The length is 9.2mm
